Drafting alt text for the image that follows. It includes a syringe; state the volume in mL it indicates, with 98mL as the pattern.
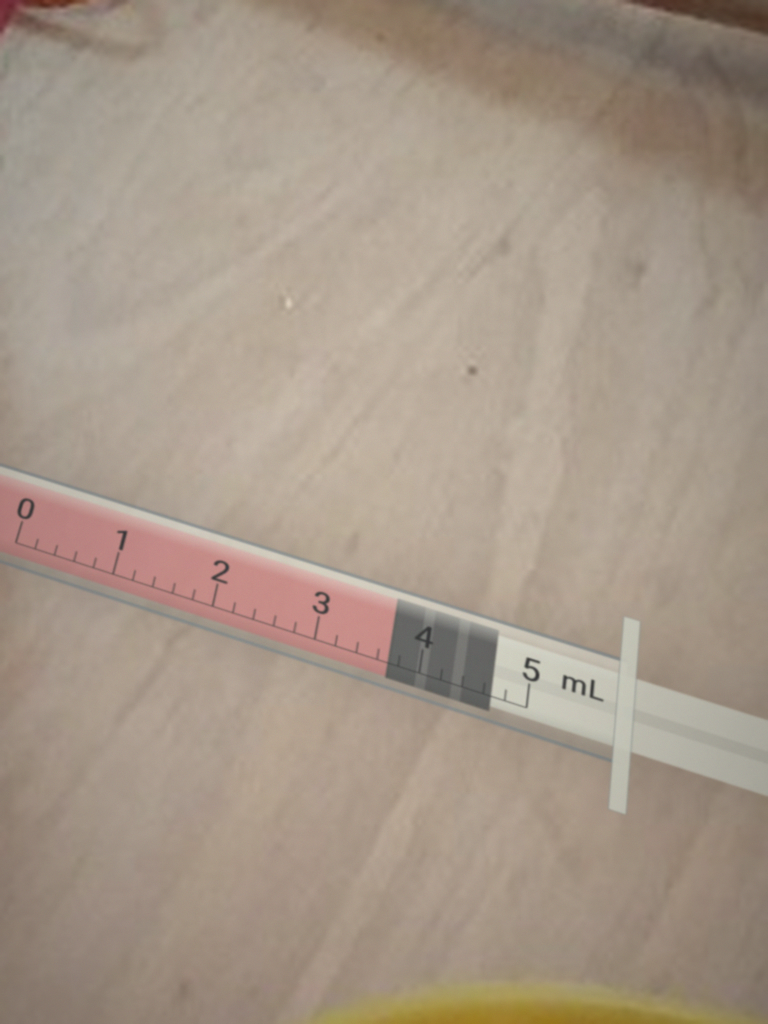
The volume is 3.7mL
